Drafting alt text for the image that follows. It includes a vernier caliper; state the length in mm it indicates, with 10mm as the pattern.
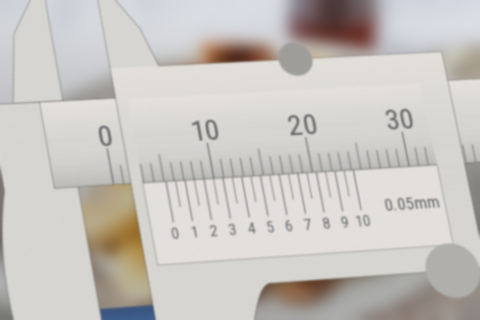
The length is 5.2mm
